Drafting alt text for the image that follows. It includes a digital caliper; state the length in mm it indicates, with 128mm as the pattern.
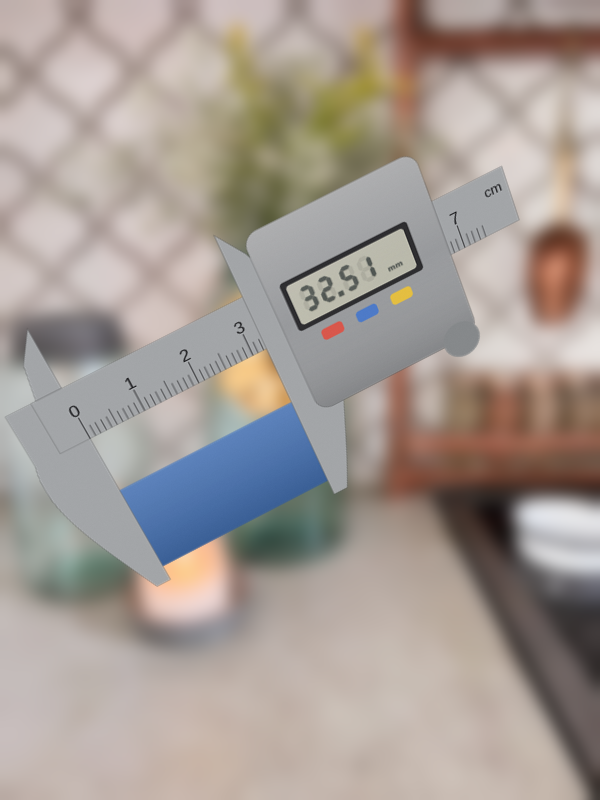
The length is 32.51mm
